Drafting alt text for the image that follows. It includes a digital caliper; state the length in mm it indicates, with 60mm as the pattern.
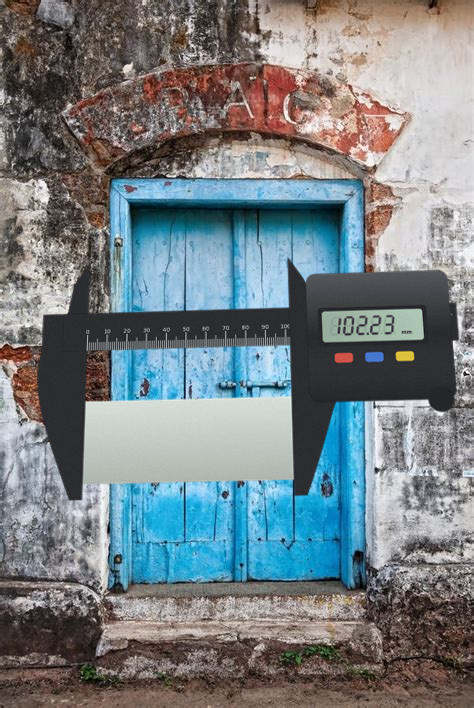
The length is 102.23mm
